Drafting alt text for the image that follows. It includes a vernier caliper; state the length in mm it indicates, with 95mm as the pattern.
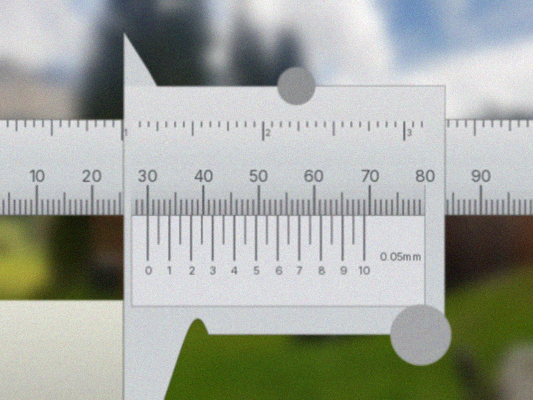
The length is 30.0mm
